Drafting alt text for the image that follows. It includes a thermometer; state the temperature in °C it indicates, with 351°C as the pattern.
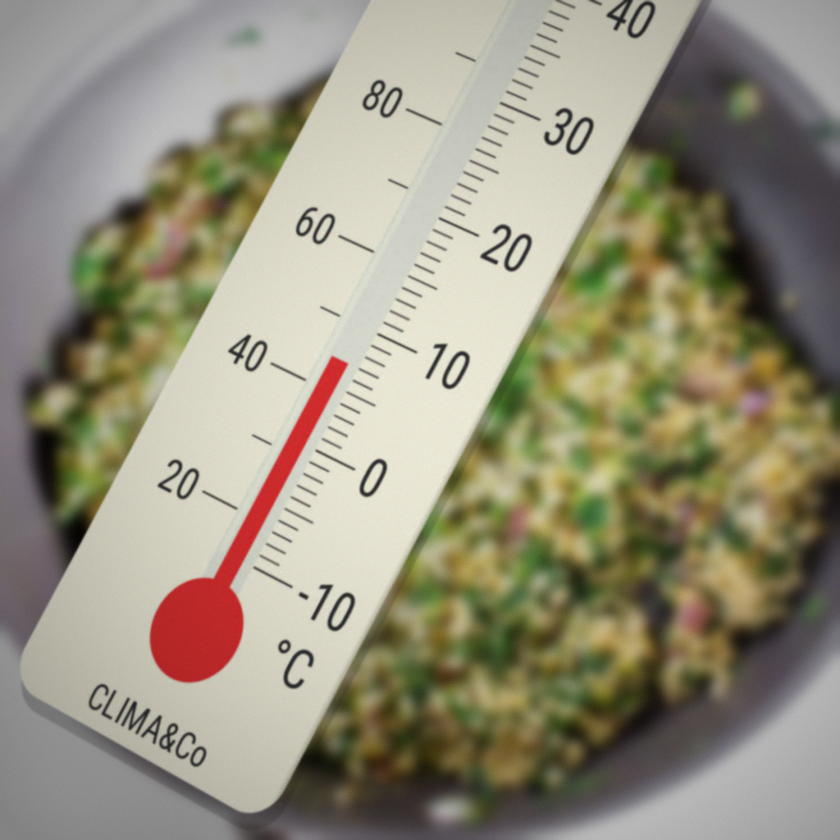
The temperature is 7°C
